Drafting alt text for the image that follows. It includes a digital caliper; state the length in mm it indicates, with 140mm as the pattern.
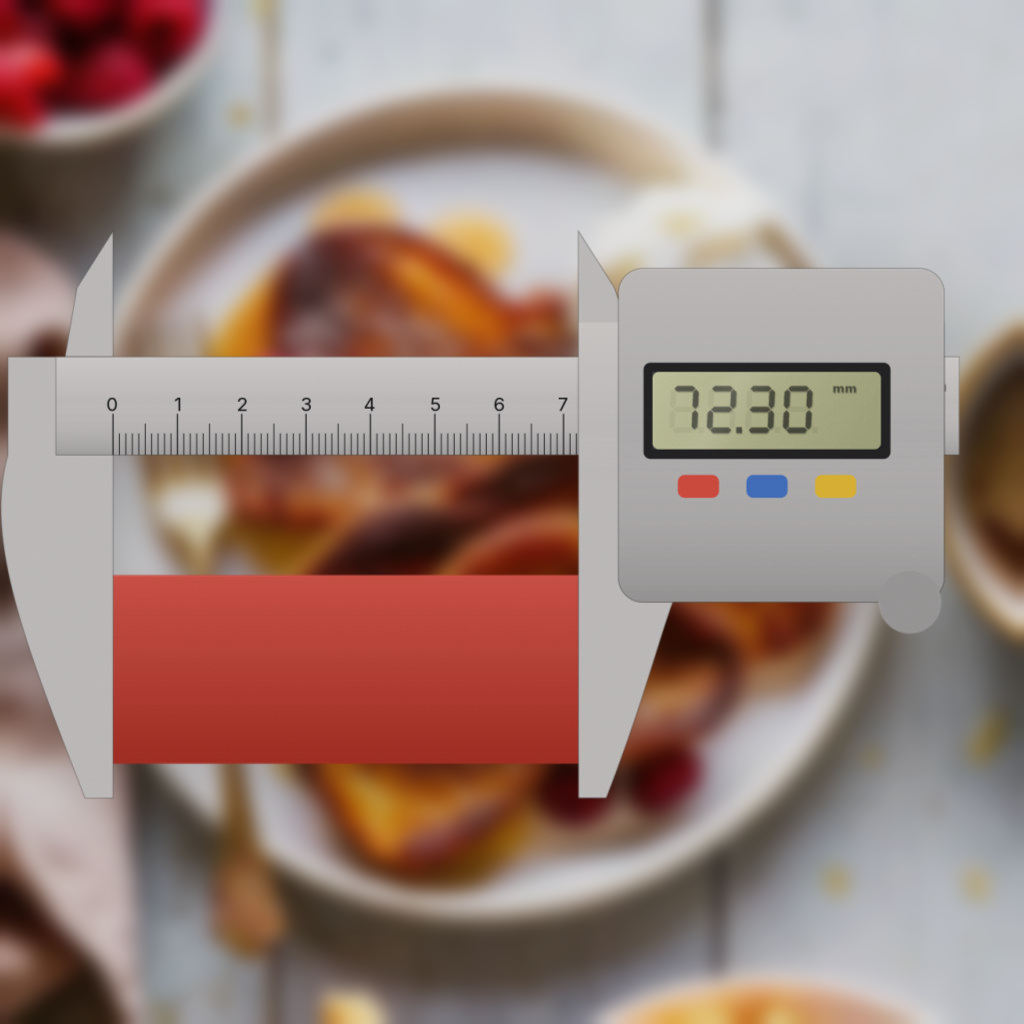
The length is 72.30mm
